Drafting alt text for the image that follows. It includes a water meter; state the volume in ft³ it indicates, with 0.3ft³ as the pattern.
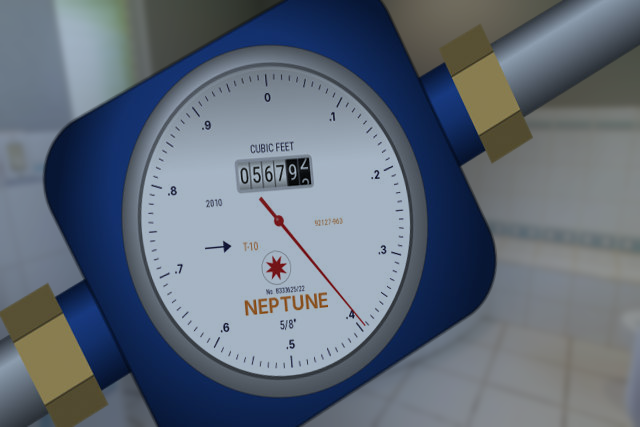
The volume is 56792.39ft³
